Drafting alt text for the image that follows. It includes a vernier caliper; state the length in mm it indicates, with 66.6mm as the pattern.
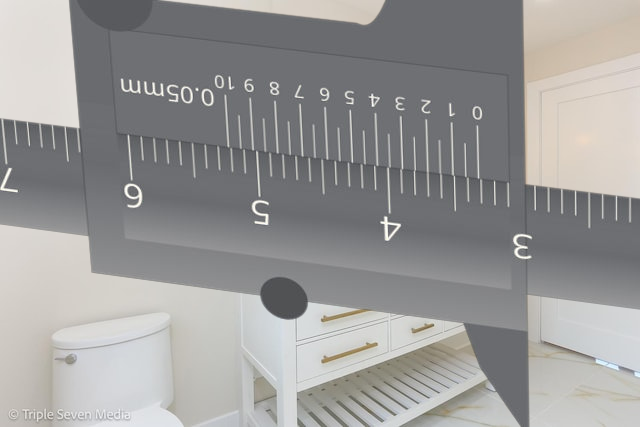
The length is 33.2mm
